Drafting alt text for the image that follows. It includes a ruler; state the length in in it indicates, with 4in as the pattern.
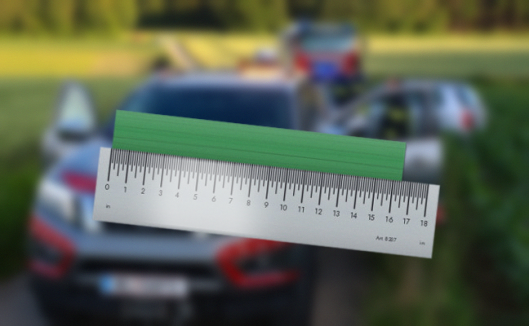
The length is 16.5in
